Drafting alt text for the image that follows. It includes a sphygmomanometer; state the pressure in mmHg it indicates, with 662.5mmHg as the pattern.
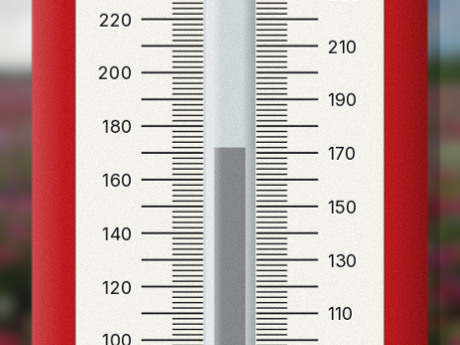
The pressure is 172mmHg
